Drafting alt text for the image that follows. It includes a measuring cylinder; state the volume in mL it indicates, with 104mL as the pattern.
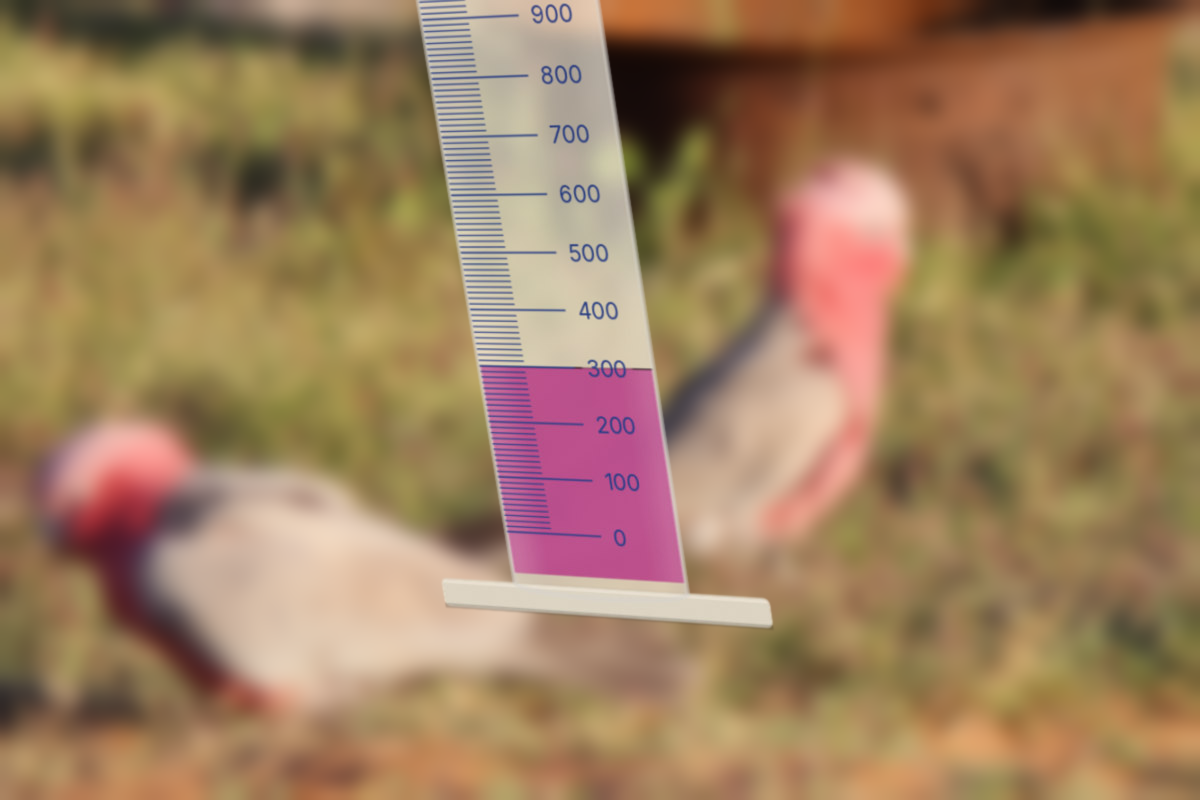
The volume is 300mL
